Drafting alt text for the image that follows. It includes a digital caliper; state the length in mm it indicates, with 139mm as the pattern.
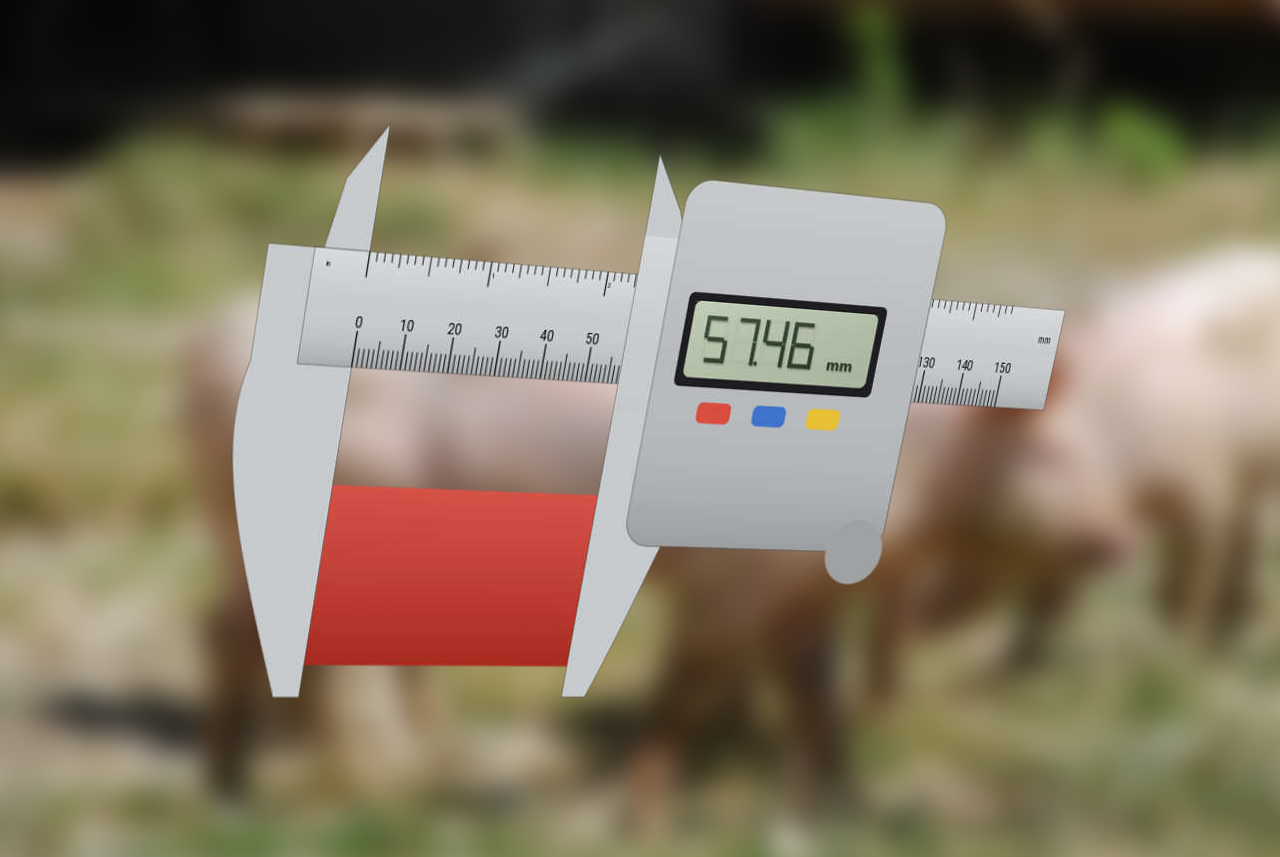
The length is 57.46mm
